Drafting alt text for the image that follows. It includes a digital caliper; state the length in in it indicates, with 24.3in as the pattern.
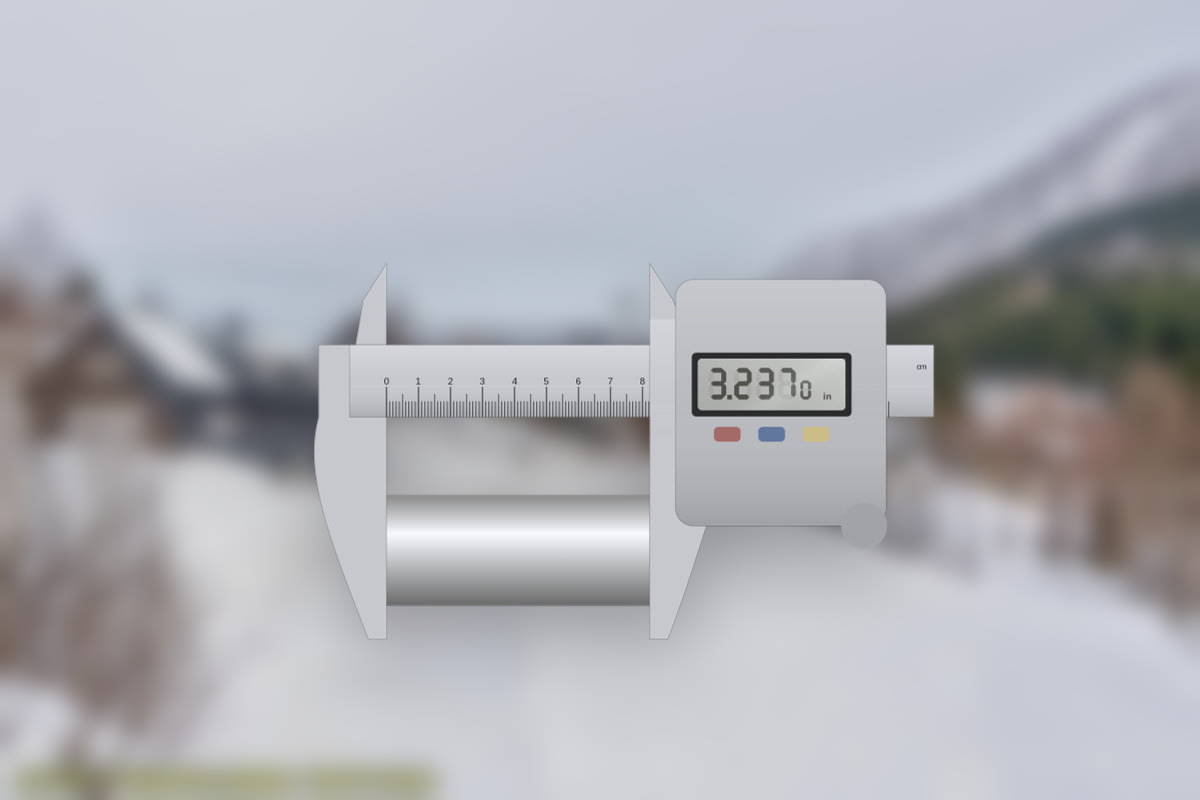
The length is 3.2370in
